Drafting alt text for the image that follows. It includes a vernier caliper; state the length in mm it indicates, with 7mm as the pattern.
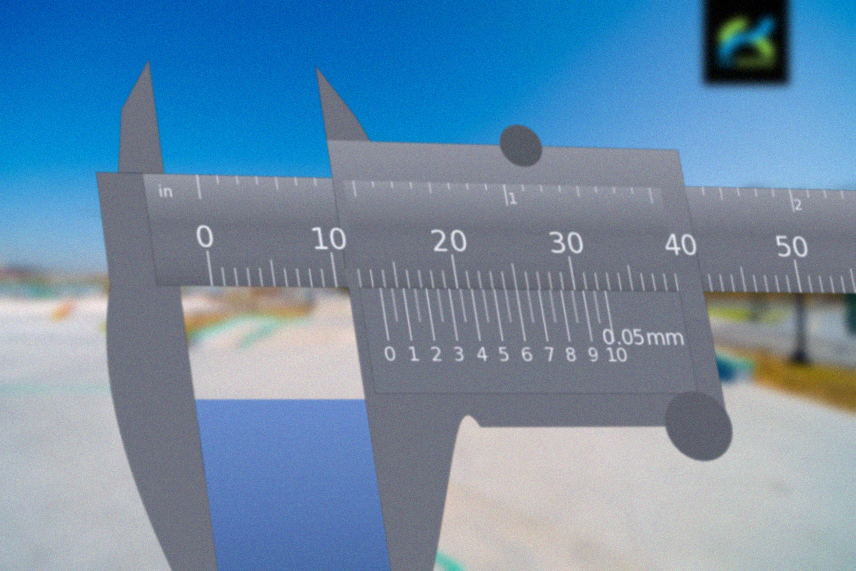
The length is 13.6mm
